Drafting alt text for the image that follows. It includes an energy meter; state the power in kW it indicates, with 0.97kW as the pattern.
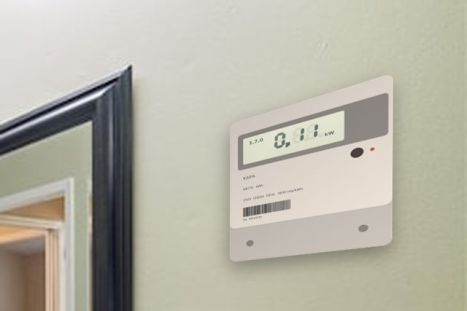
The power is 0.11kW
